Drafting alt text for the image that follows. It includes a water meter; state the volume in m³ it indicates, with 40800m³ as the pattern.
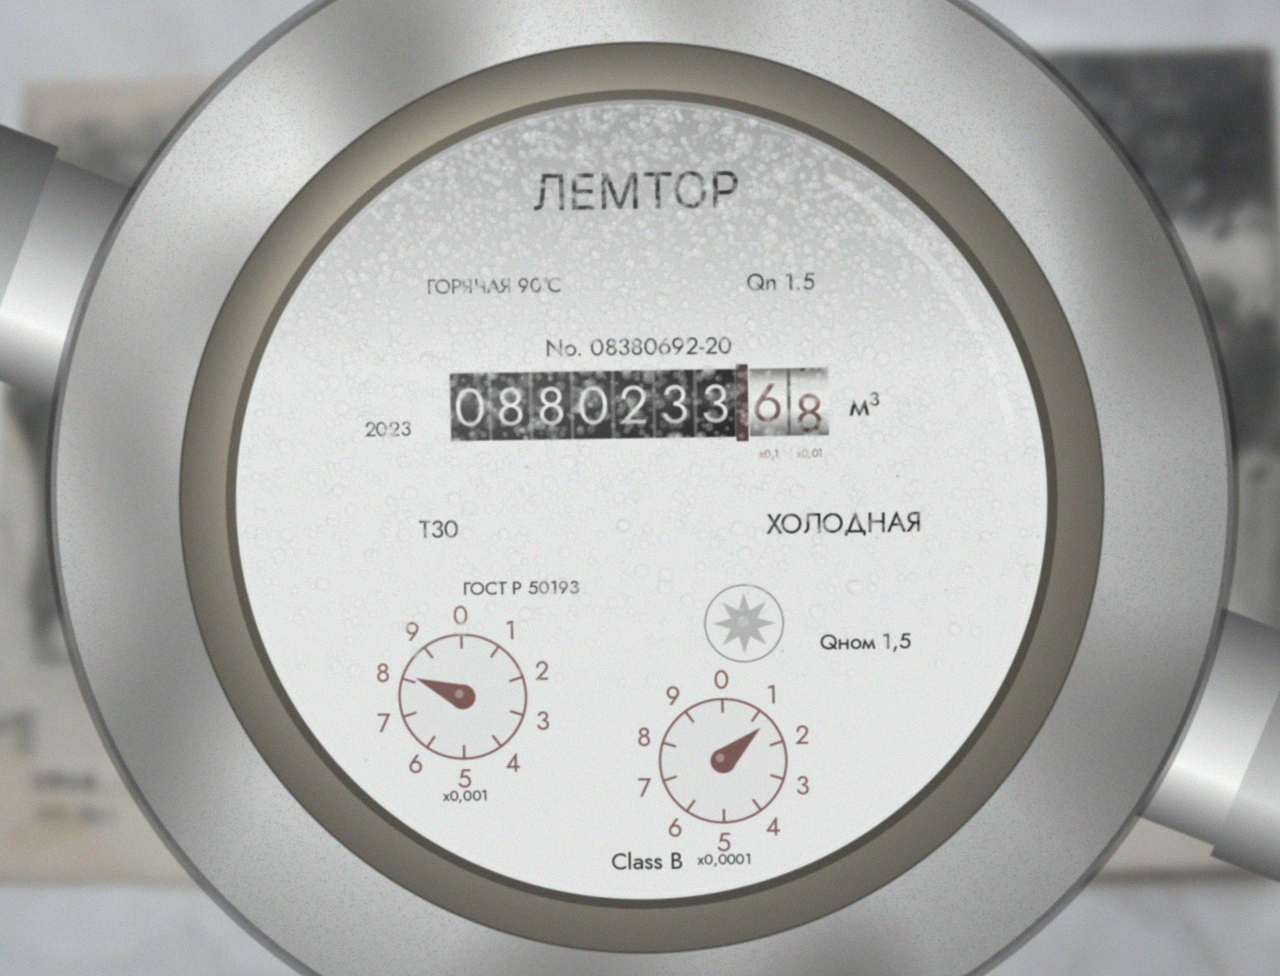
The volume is 880233.6781m³
